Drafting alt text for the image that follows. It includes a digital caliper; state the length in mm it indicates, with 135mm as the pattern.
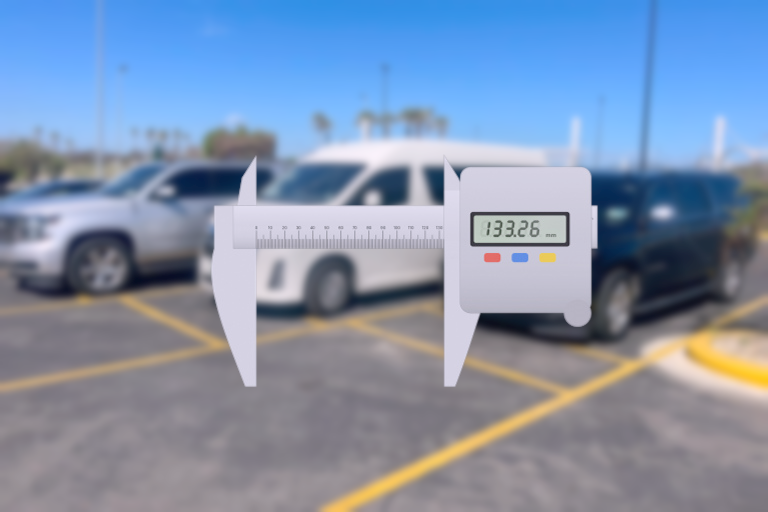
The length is 133.26mm
